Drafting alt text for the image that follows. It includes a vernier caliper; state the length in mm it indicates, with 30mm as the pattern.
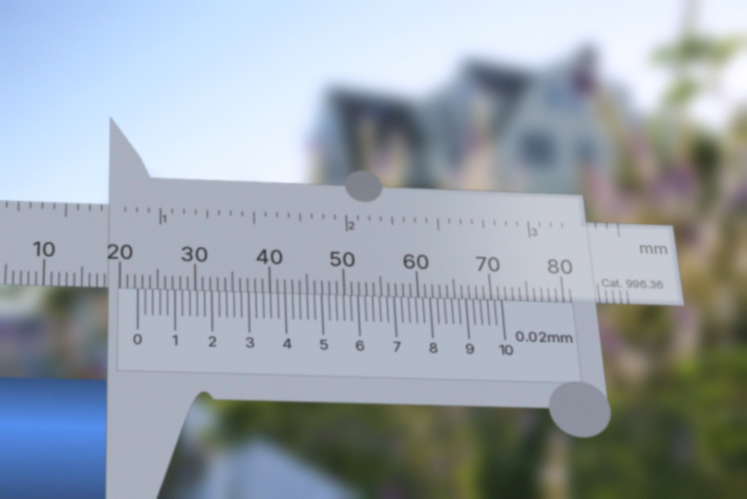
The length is 22.4mm
